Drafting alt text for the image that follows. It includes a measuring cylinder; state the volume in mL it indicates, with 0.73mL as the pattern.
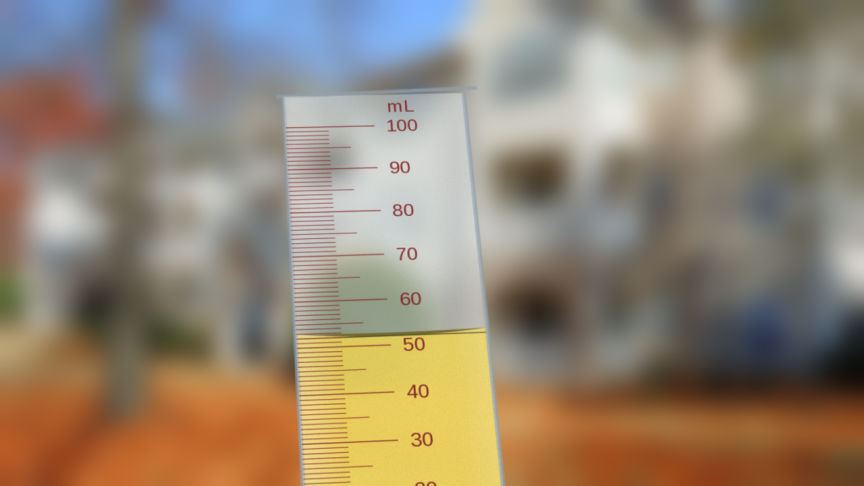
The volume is 52mL
